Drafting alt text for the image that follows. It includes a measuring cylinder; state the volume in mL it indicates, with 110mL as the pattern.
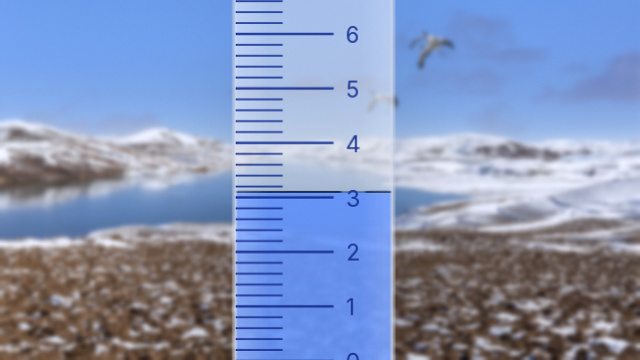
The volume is 3.1mL
